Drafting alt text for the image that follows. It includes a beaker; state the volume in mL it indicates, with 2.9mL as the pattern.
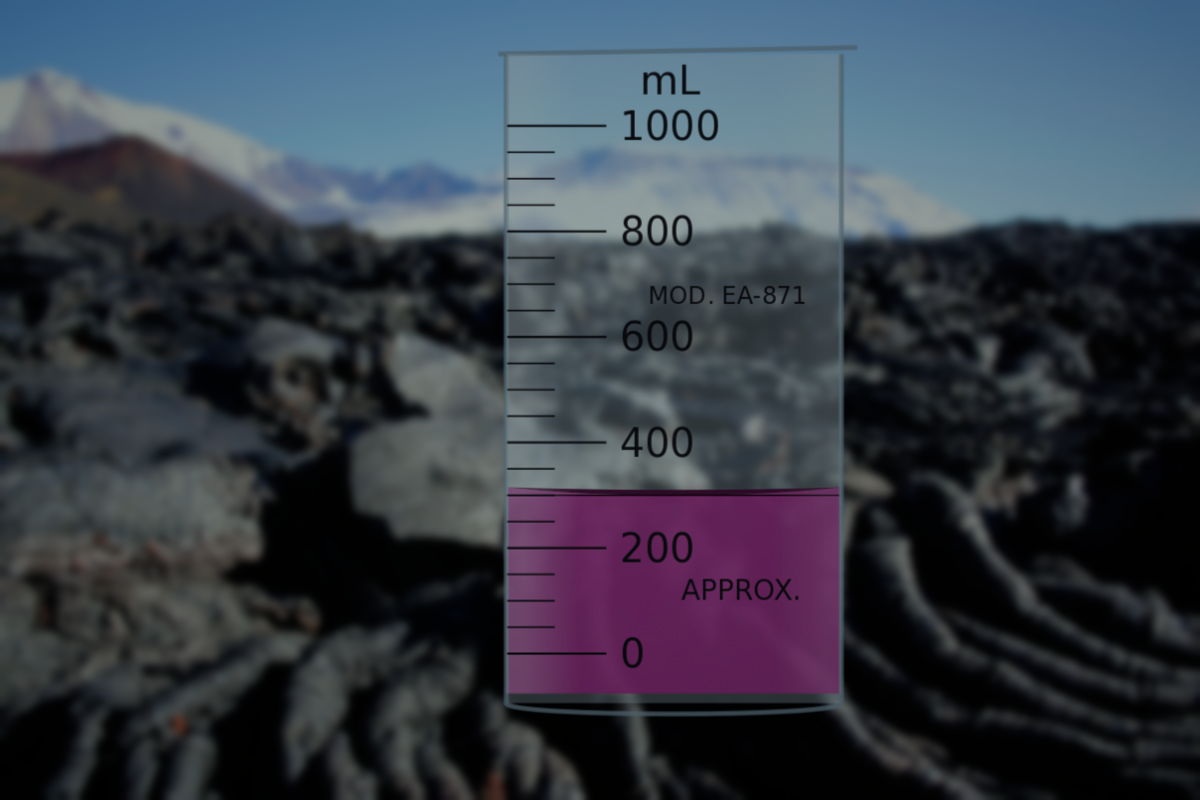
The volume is 300mL
